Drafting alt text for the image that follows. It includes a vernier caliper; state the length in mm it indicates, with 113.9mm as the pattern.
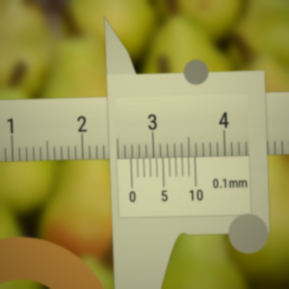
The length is 26.8mm
